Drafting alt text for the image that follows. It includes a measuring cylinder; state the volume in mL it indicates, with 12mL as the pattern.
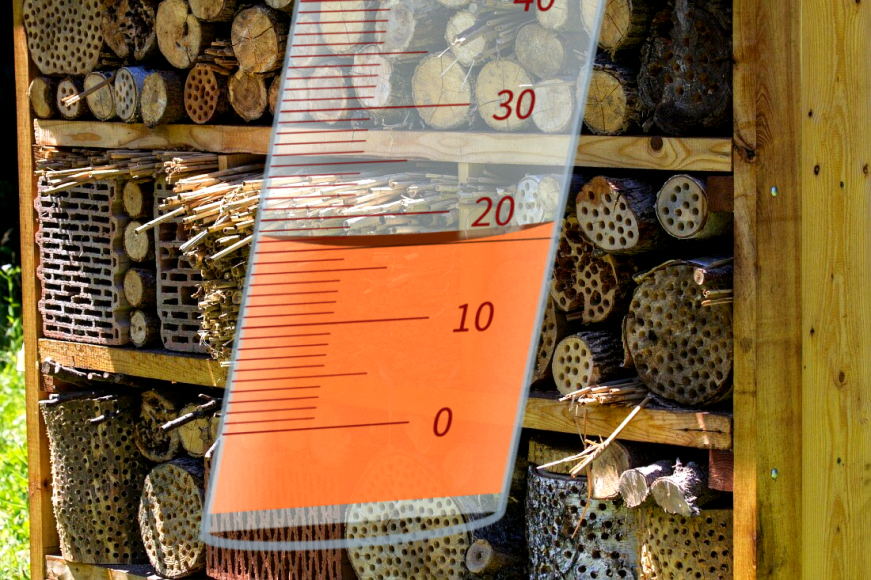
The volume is 17mL
